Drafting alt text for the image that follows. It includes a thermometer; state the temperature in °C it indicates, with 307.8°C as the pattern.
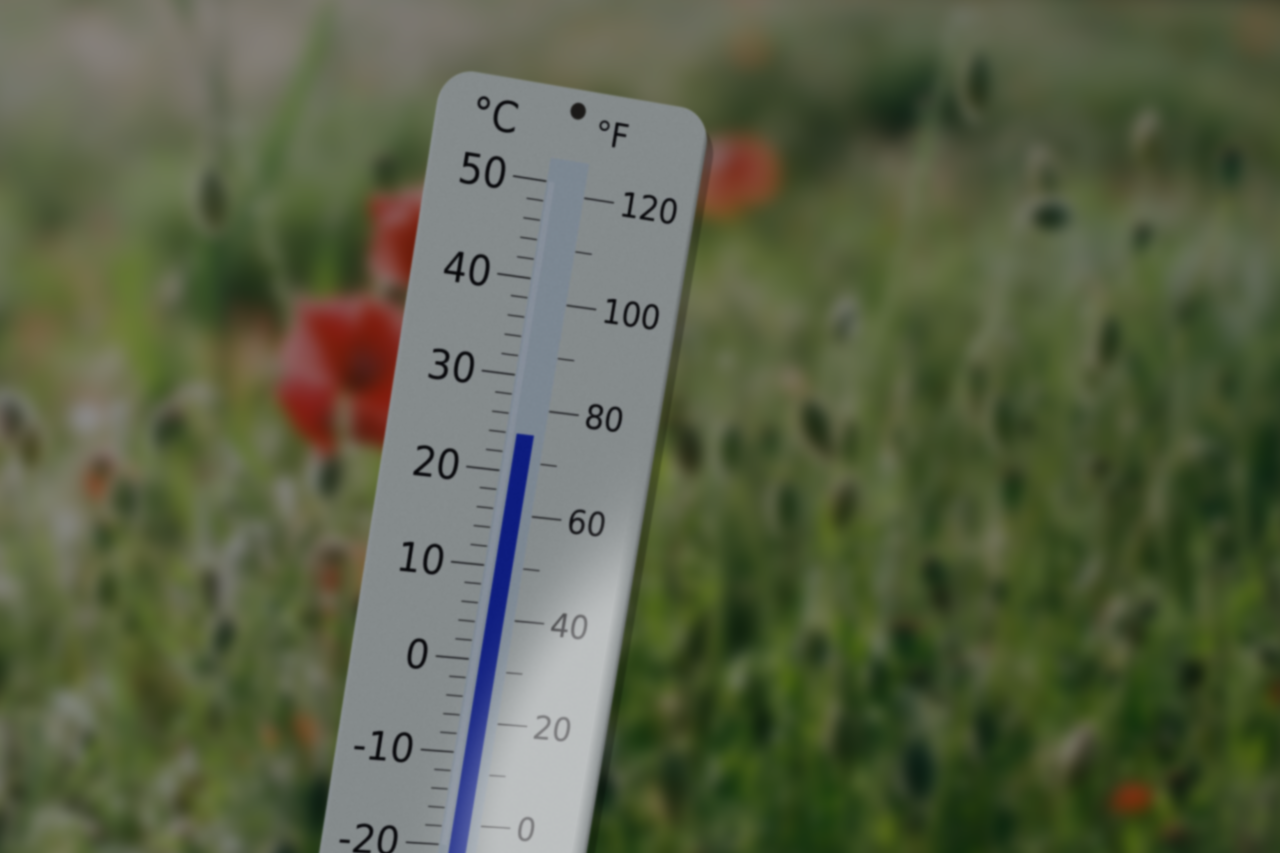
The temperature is 24°C
